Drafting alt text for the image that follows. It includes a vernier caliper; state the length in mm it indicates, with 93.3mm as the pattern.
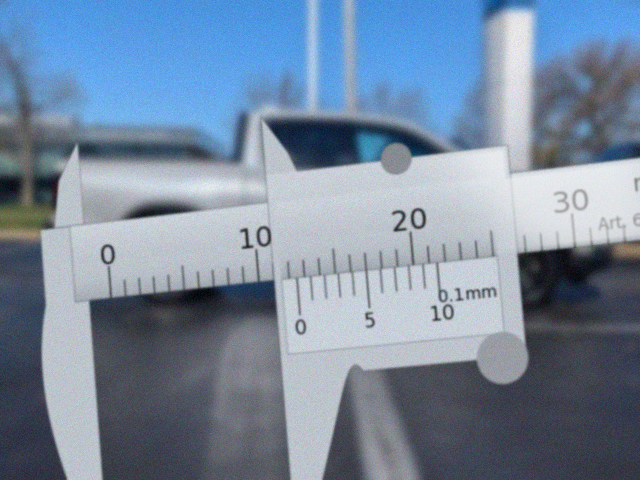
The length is 12.5mm
